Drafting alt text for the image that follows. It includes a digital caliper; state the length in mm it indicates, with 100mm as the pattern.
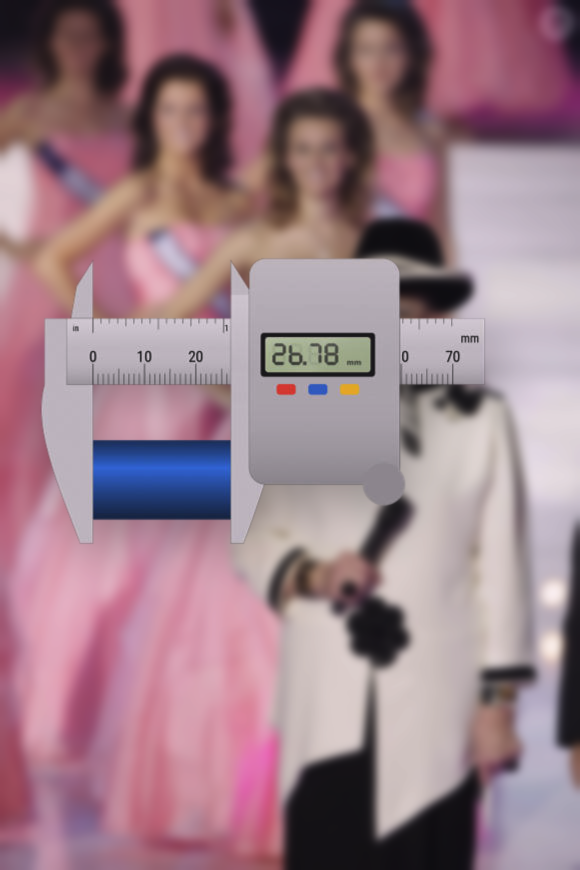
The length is 26.78mm
